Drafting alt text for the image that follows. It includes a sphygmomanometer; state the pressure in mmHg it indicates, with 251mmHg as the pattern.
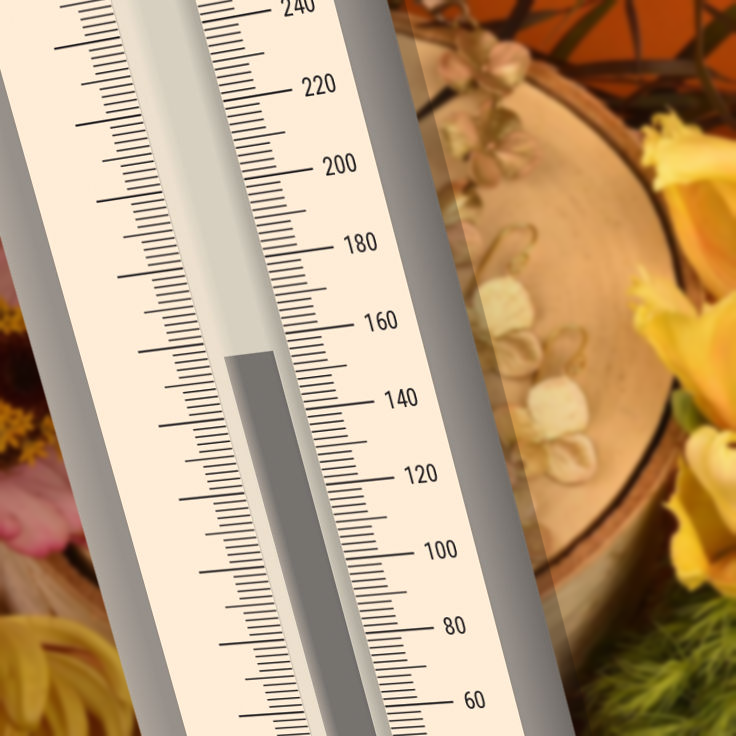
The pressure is 156mmHg
